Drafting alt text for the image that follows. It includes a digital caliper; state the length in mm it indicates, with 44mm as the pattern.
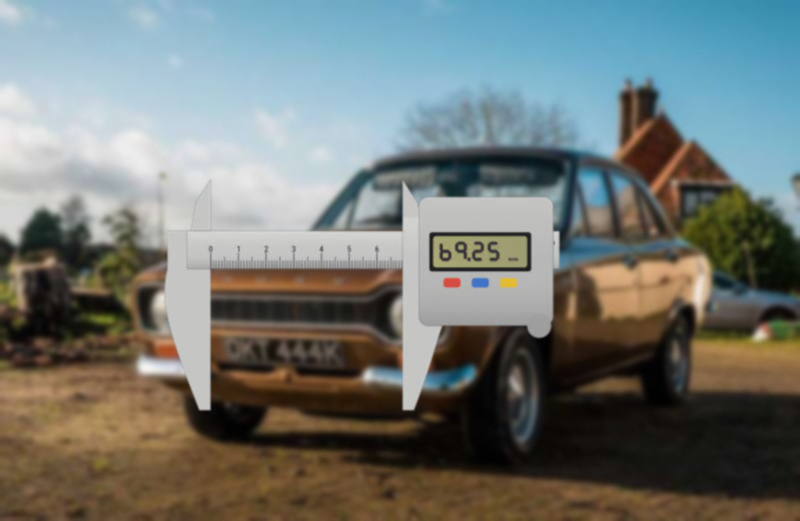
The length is 69.25mm
